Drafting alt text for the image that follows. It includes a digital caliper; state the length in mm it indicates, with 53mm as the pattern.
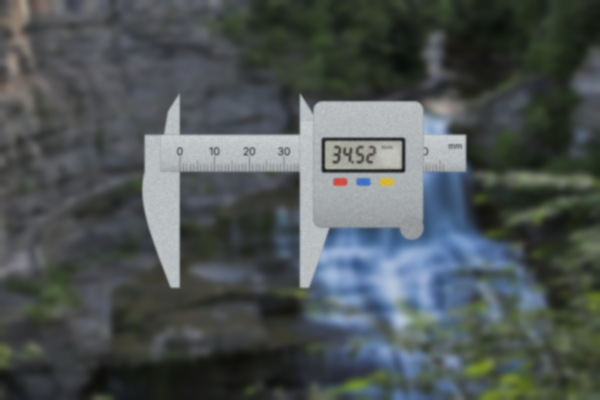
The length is 34.52mm
